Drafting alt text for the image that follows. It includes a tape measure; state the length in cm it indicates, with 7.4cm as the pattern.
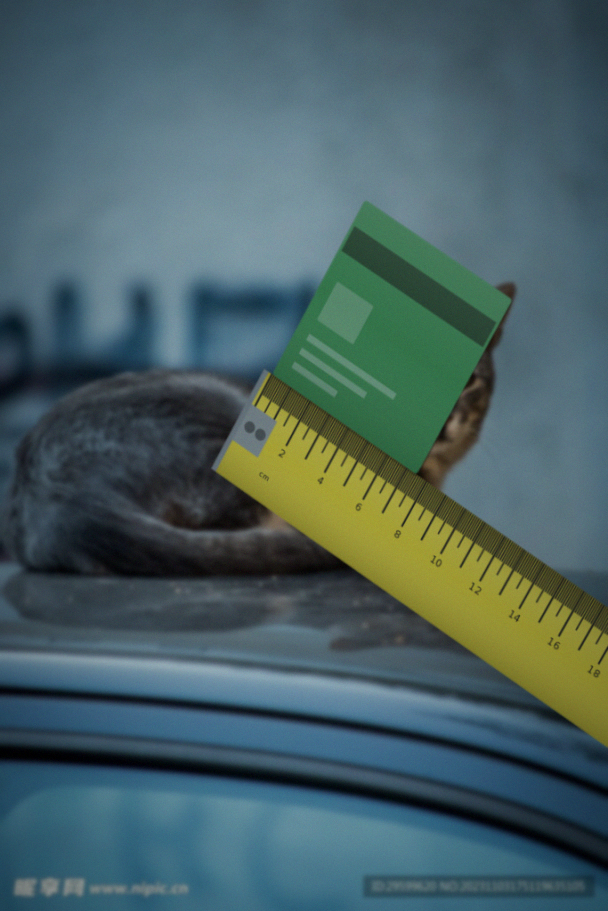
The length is 7.5cm
